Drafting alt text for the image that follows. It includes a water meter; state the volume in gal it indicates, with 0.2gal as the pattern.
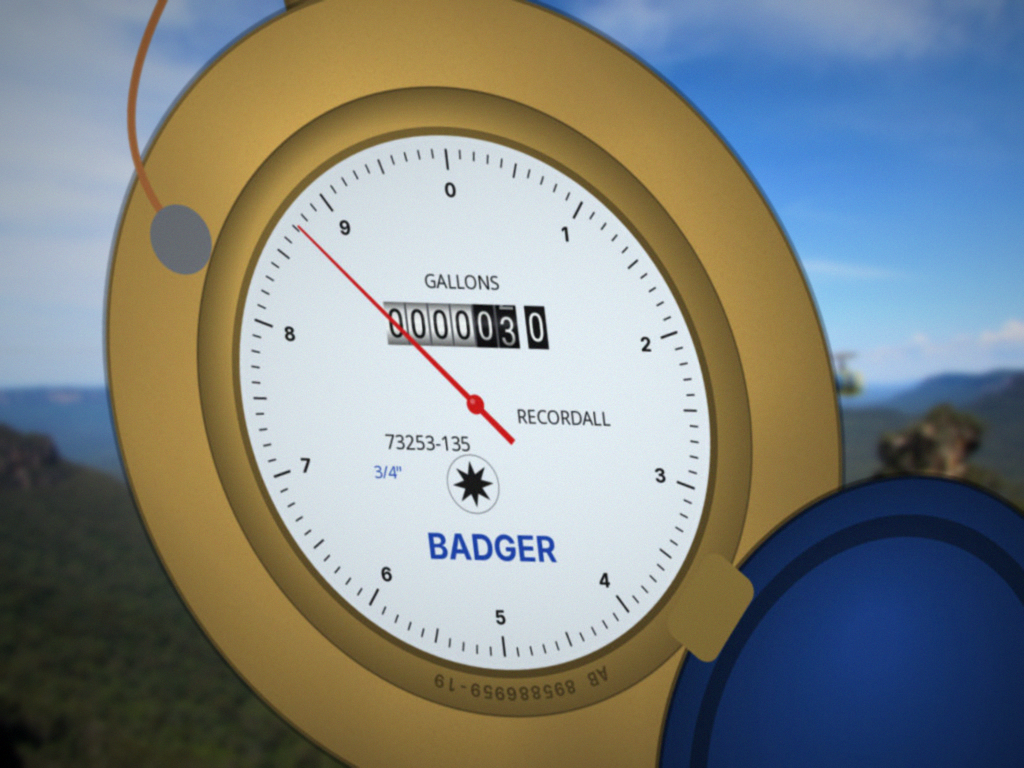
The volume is 28.7gal
